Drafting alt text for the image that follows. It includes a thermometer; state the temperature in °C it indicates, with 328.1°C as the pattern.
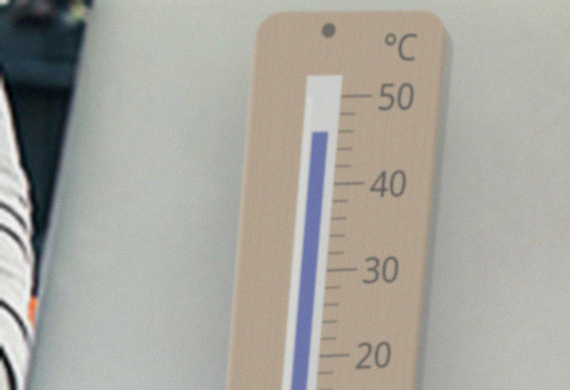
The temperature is 46°C
